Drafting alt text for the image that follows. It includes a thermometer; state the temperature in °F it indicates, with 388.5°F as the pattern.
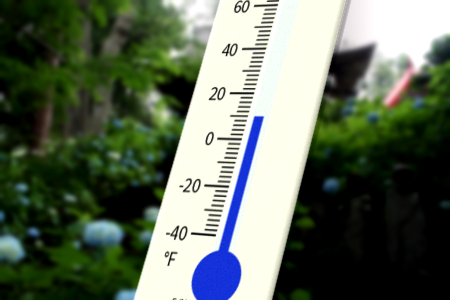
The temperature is 10°F
